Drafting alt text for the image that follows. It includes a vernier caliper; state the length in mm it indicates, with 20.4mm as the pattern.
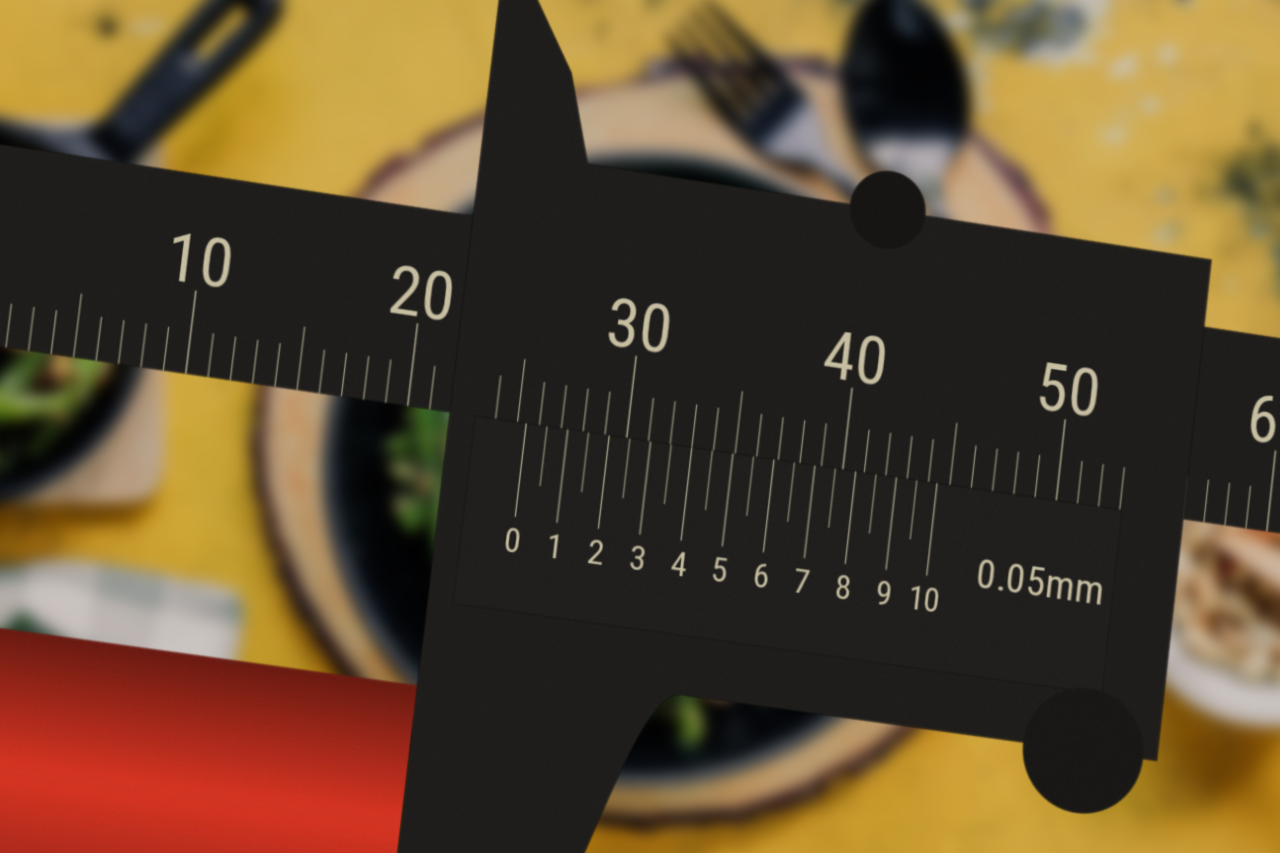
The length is 25.4mm
